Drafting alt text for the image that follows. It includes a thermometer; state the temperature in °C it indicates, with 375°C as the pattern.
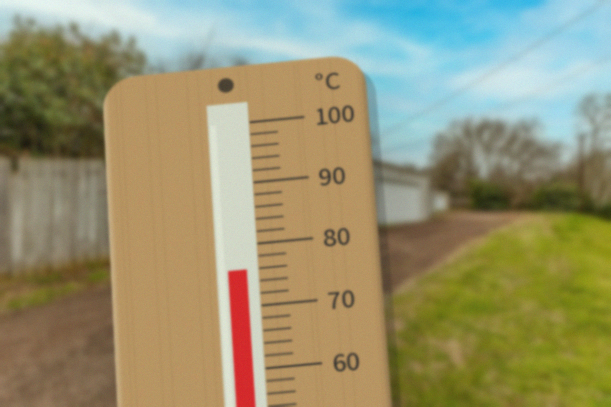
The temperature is 76°C
